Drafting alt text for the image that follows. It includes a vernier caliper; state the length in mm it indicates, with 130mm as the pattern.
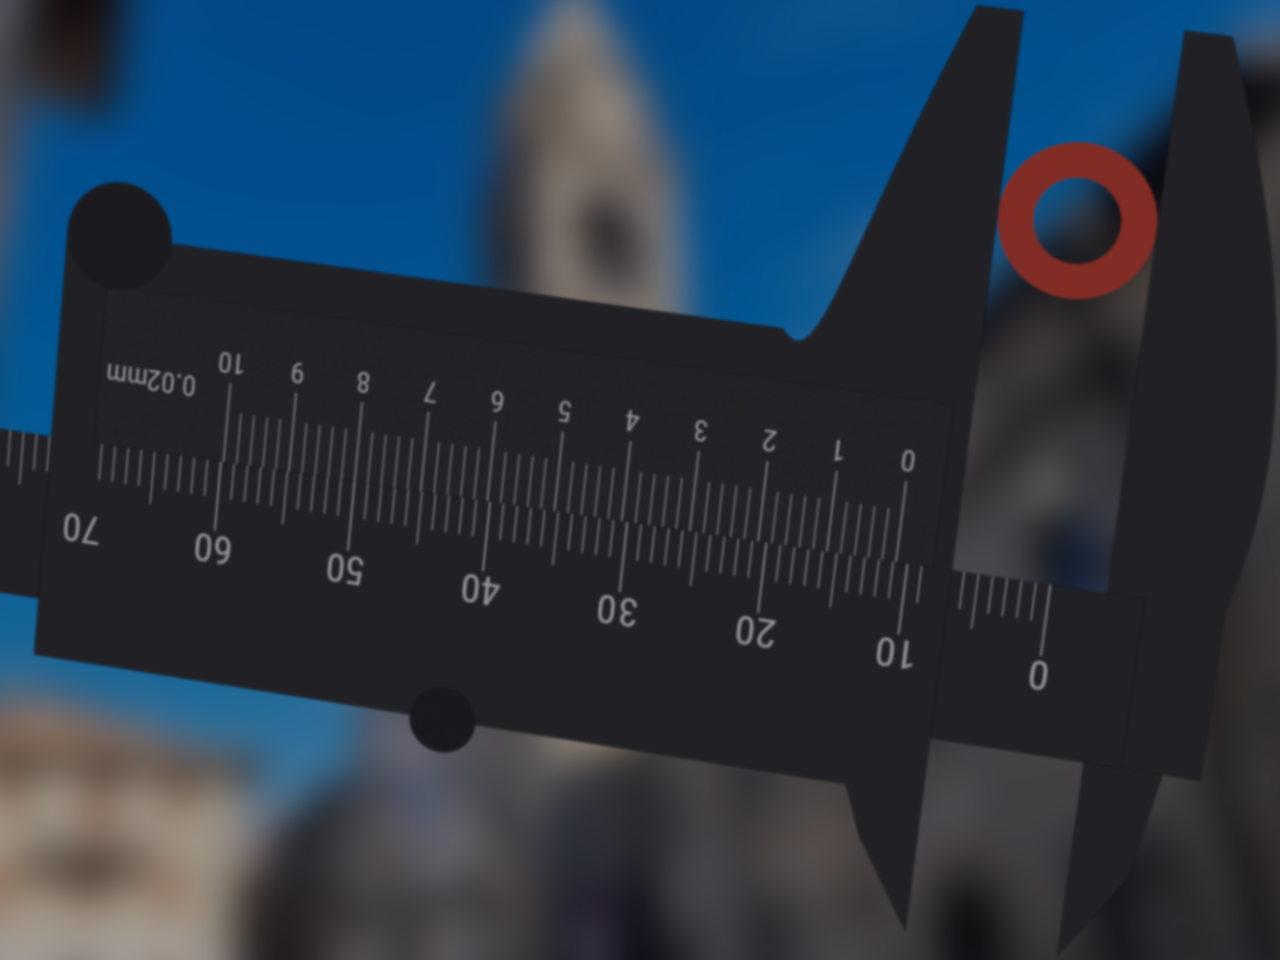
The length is 10.8mm
